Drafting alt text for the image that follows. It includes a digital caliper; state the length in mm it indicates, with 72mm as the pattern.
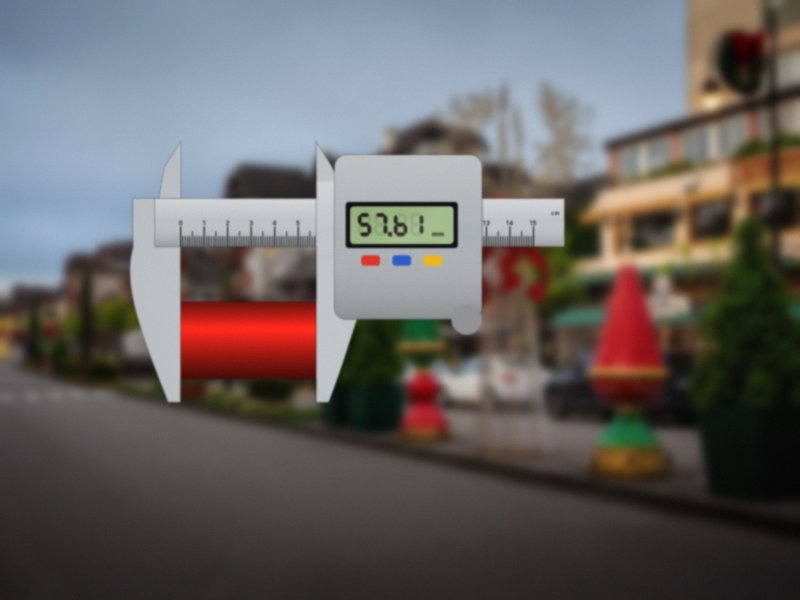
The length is 57.61mm
